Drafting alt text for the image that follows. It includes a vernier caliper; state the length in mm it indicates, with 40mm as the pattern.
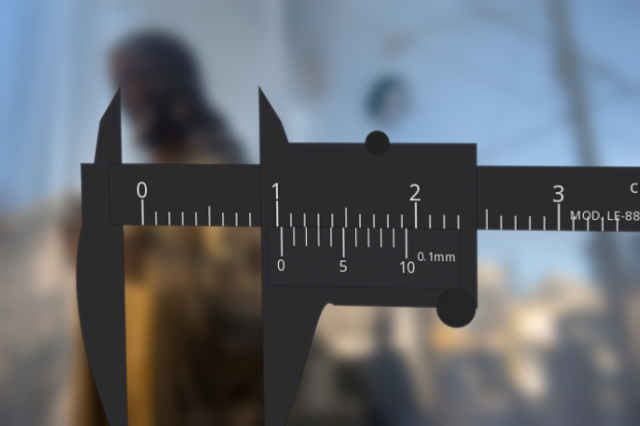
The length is 10.3mm
